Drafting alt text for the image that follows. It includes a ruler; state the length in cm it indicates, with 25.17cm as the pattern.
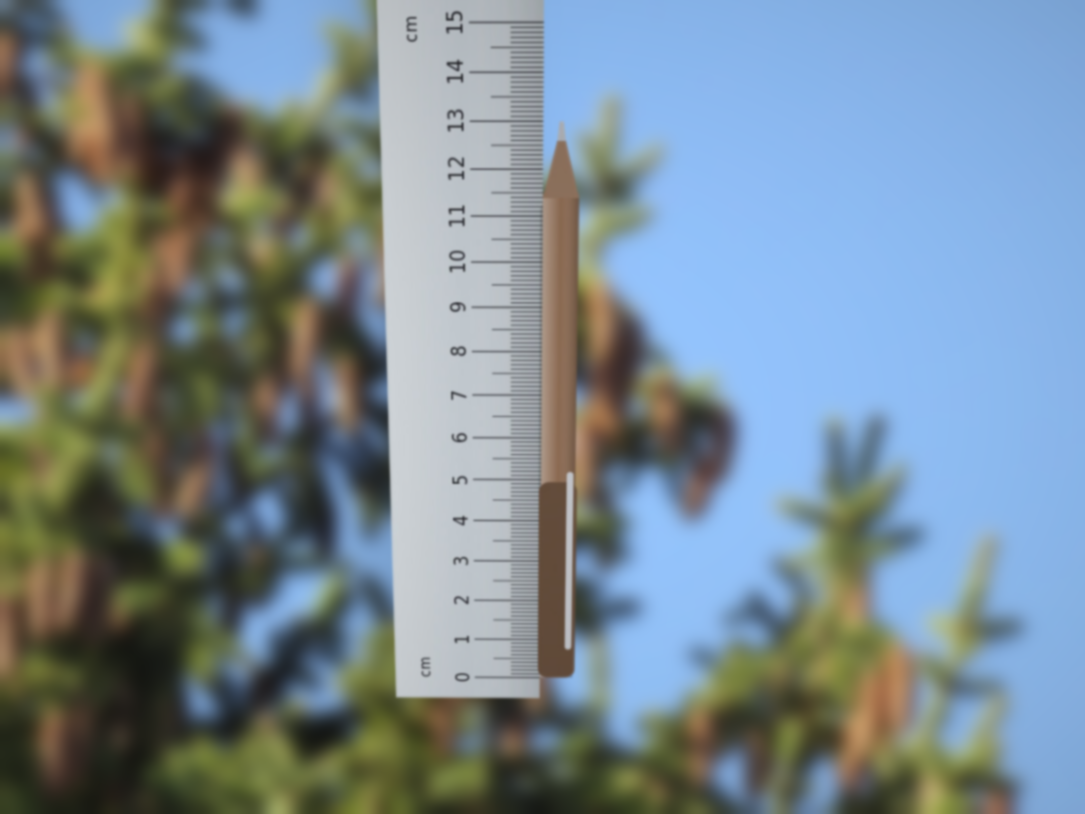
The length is 13cm
